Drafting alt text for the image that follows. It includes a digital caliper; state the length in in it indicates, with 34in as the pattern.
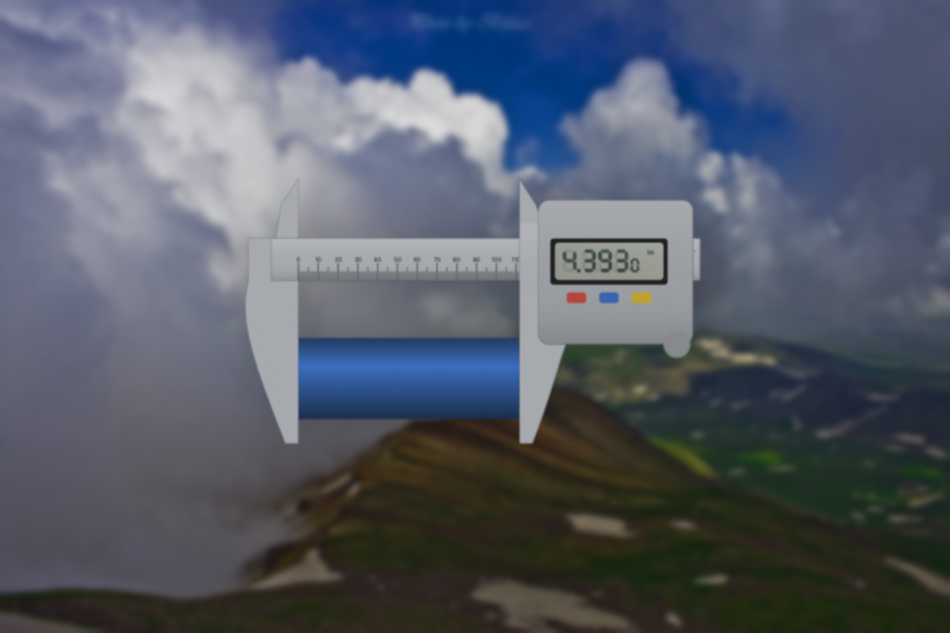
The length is 4.3930in
